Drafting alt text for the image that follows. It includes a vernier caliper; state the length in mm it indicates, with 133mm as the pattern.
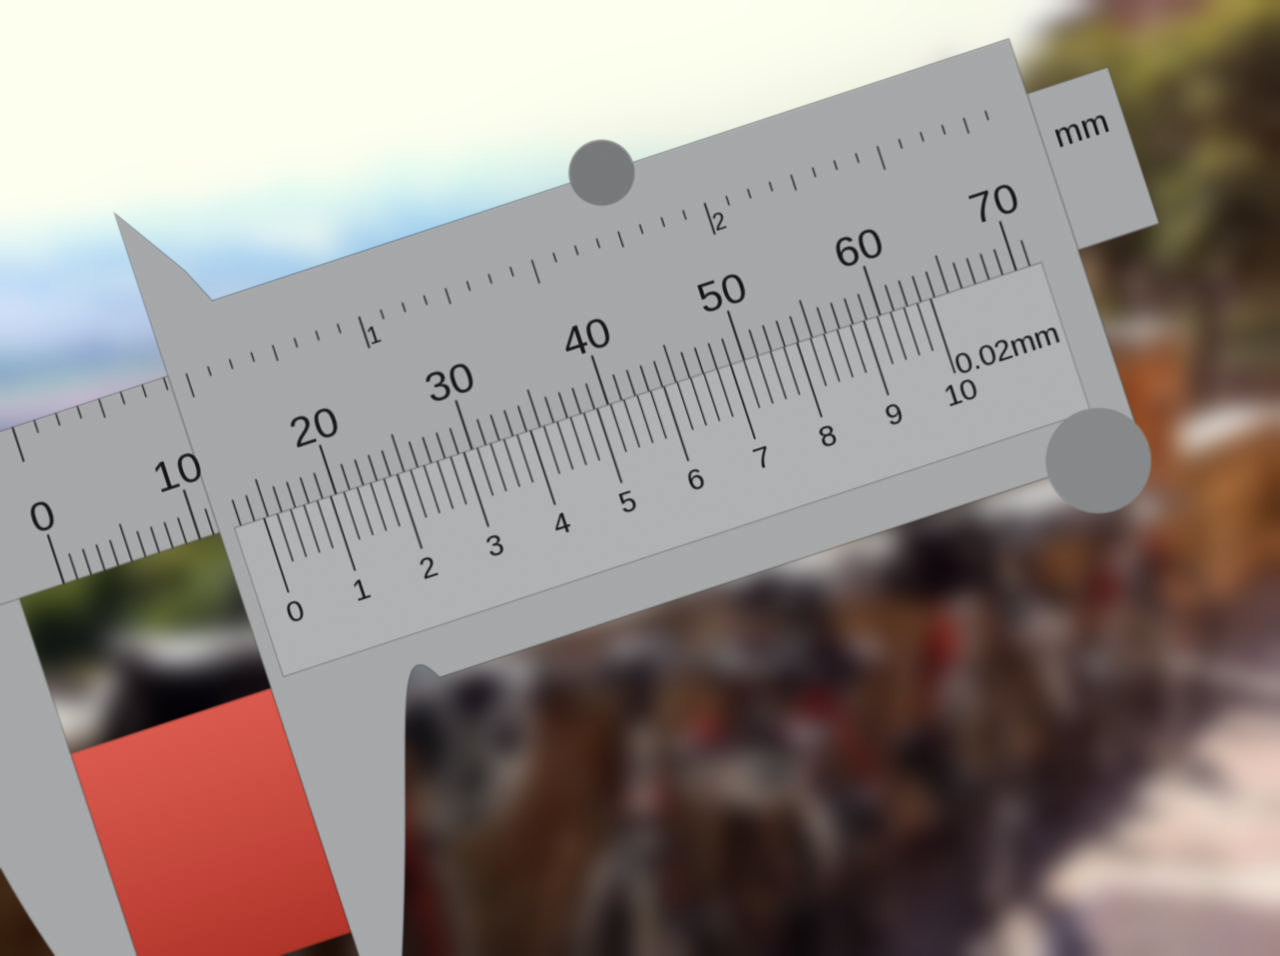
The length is 14.7mm
